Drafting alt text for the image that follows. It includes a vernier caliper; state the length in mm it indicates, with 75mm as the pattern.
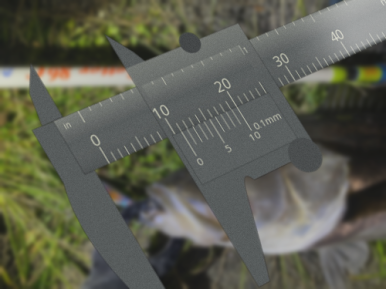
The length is 11.0mm
